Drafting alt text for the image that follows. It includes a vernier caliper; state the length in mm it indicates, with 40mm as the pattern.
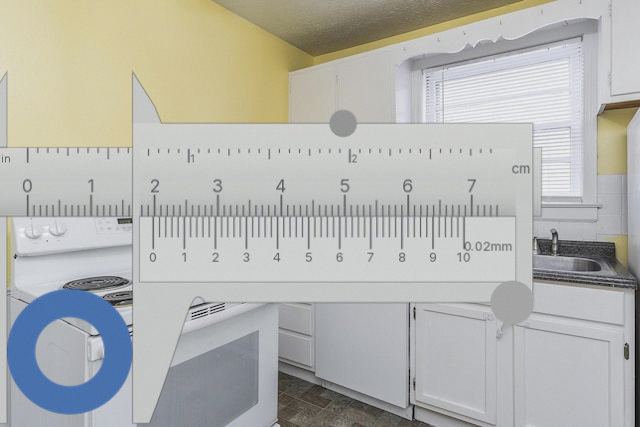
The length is 19.8mm
